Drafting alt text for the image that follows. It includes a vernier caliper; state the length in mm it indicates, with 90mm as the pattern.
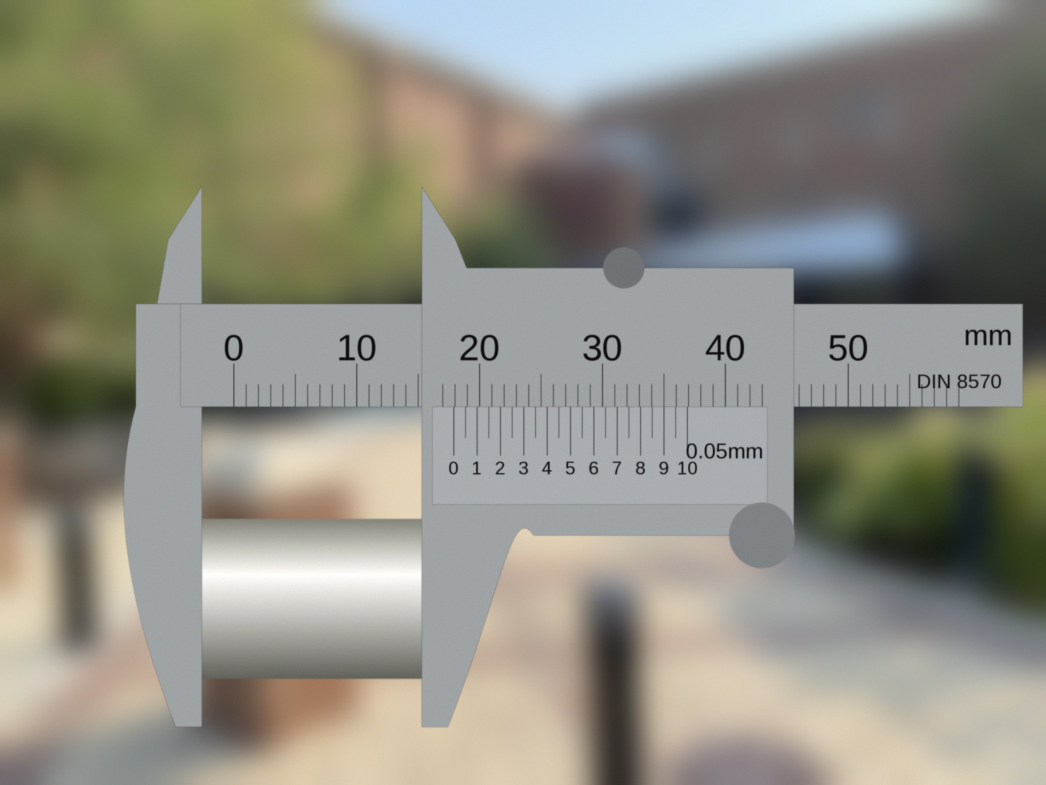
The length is 17.9mm
